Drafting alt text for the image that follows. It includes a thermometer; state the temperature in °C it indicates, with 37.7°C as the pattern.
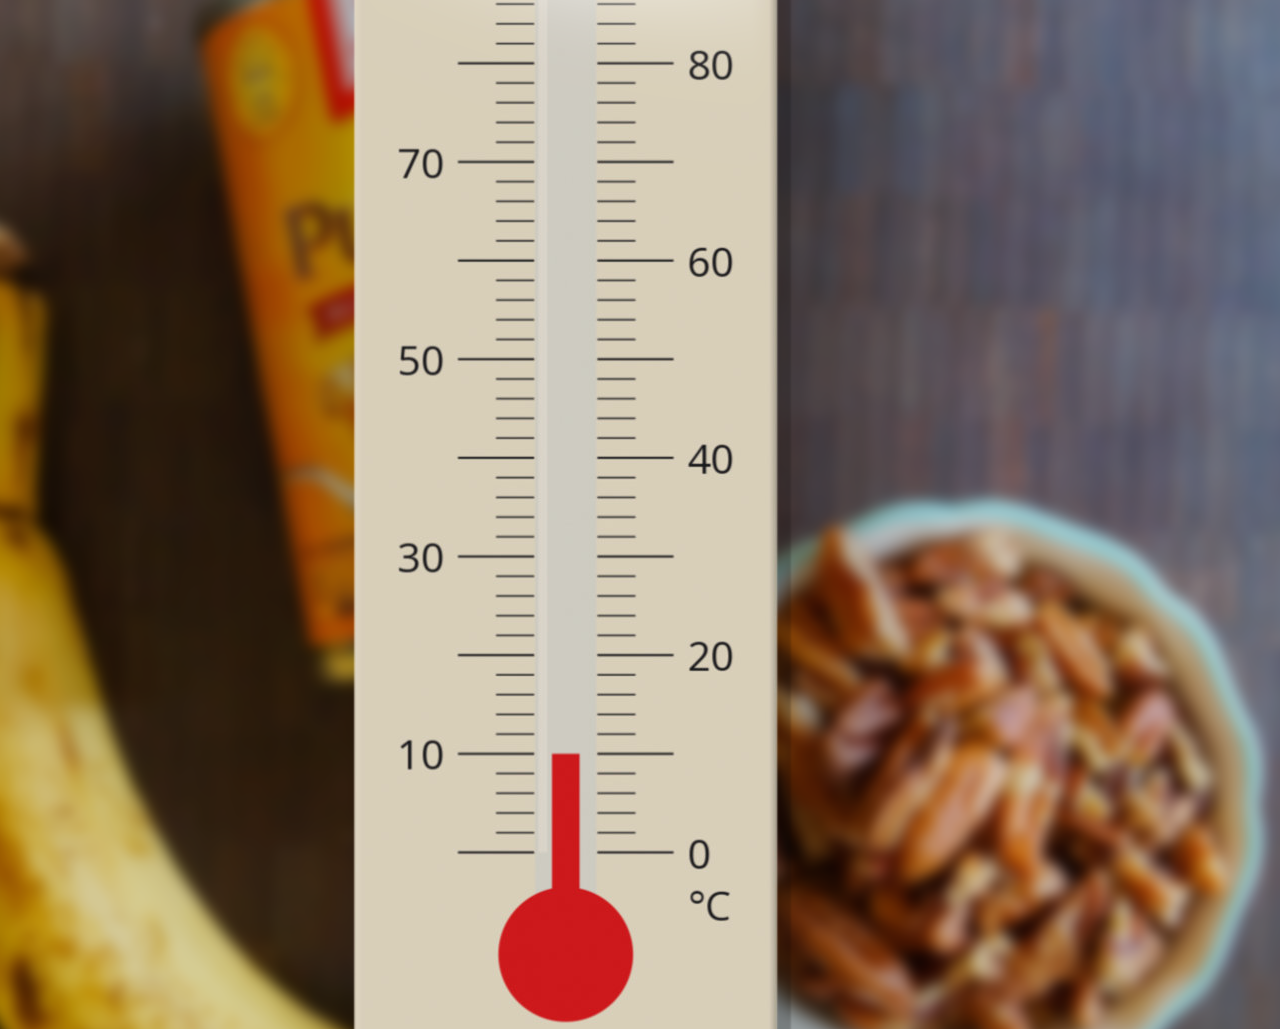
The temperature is 10°C
